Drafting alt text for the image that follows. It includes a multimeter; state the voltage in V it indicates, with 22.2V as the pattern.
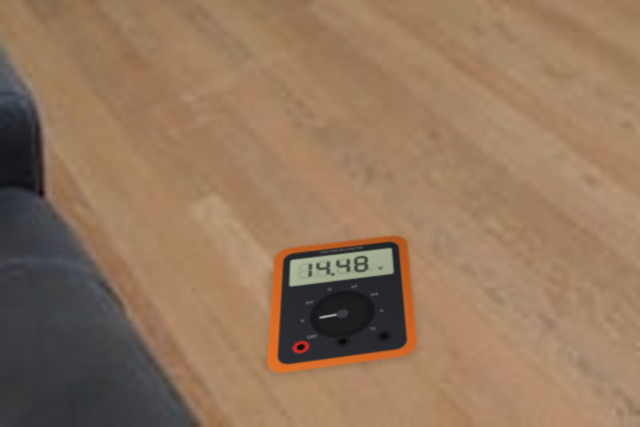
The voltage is 14.48V
